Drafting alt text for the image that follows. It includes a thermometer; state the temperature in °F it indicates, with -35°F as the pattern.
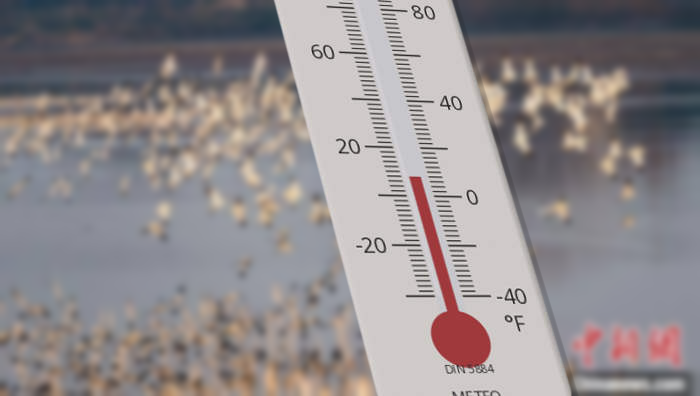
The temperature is 8°F
